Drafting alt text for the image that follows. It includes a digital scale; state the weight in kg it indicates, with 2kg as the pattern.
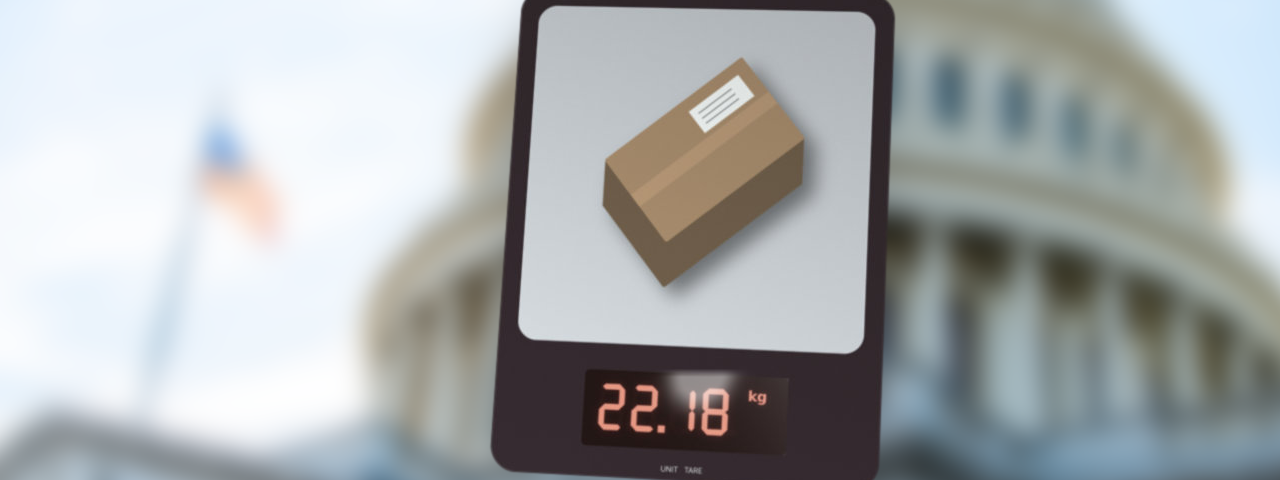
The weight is 22.18kg
